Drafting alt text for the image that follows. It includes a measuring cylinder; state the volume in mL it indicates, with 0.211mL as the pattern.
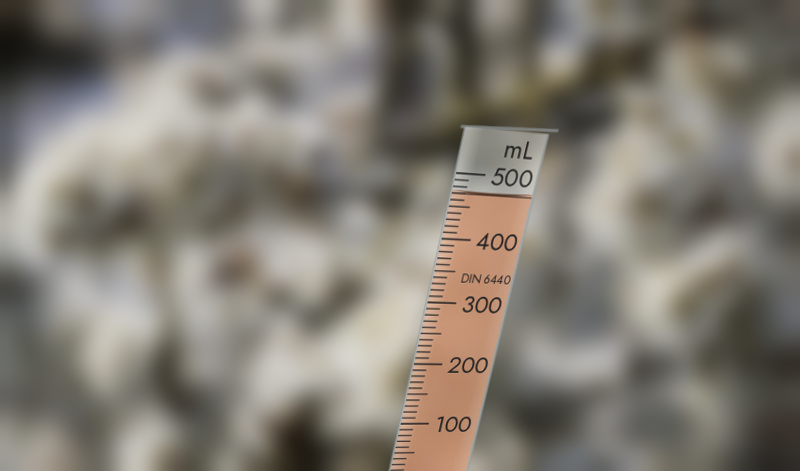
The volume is 470mL
